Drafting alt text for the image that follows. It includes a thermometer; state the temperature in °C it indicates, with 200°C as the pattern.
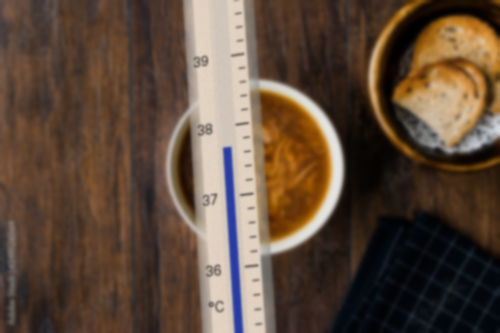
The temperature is 37.7°C
